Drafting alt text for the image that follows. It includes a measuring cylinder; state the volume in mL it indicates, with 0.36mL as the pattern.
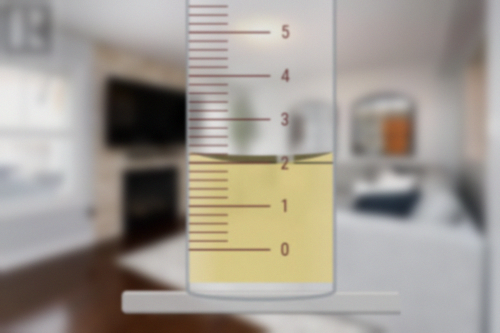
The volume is 2mL
